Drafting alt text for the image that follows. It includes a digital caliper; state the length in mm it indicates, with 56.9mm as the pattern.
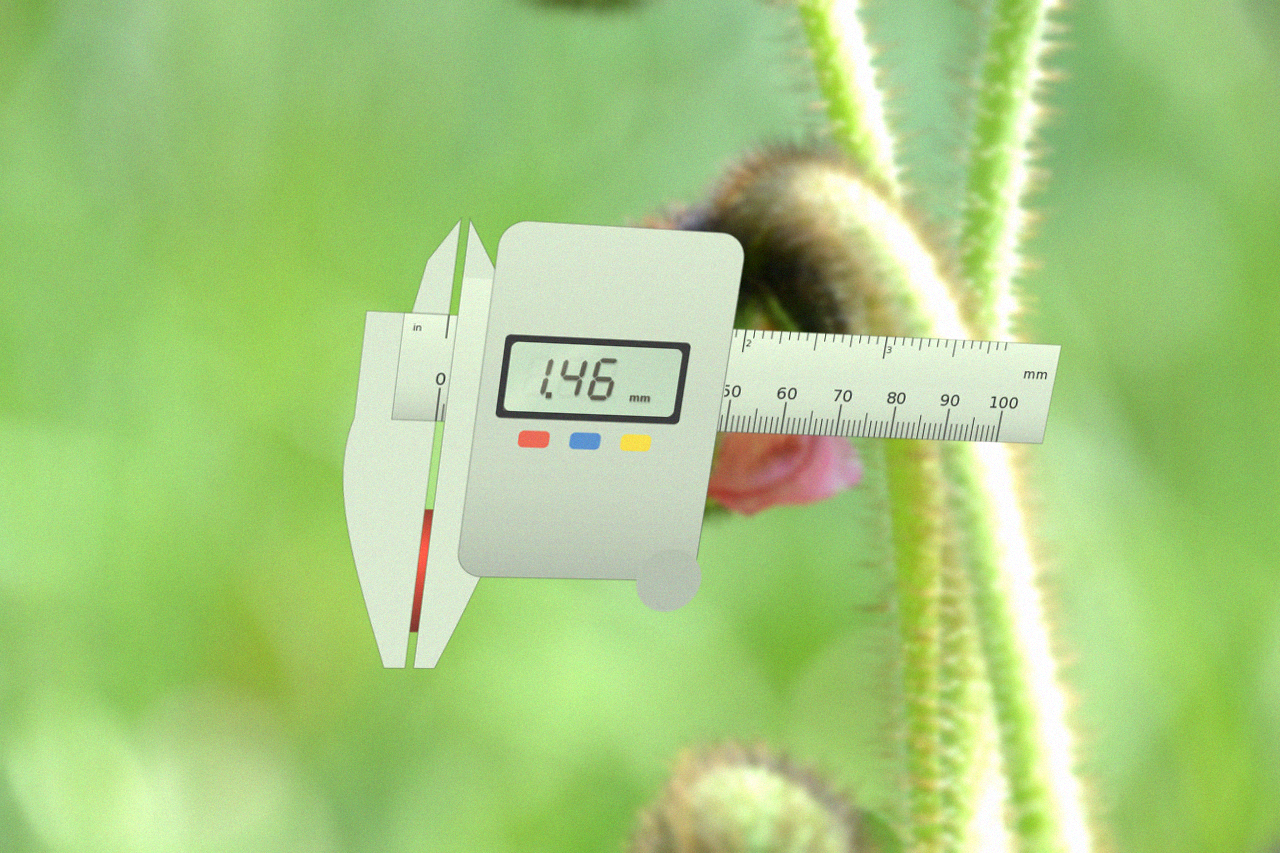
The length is 1.46mm
